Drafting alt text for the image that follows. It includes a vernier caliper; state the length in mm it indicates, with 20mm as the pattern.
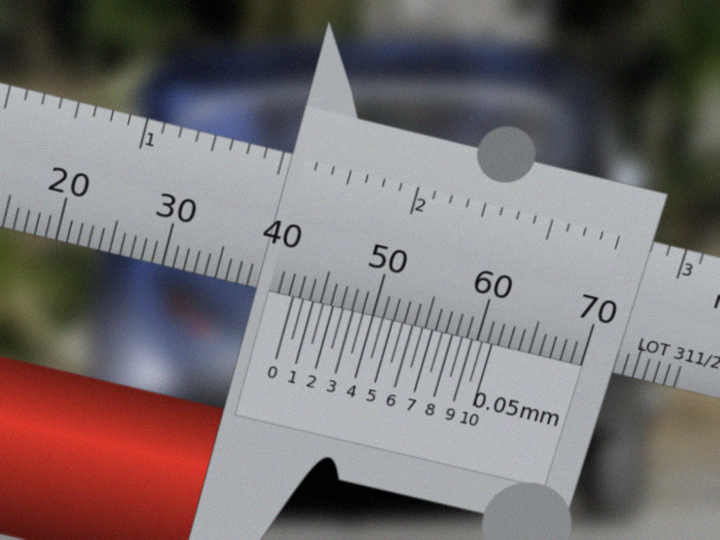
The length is 42.4mm
